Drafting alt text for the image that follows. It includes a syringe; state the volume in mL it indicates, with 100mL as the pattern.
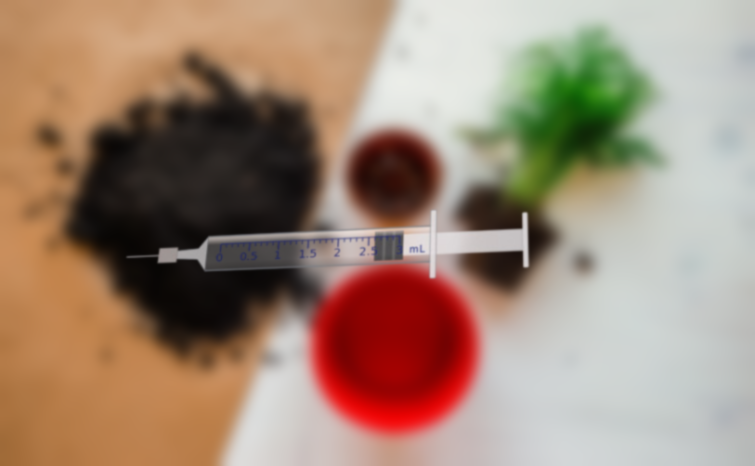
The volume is 2.6mL
